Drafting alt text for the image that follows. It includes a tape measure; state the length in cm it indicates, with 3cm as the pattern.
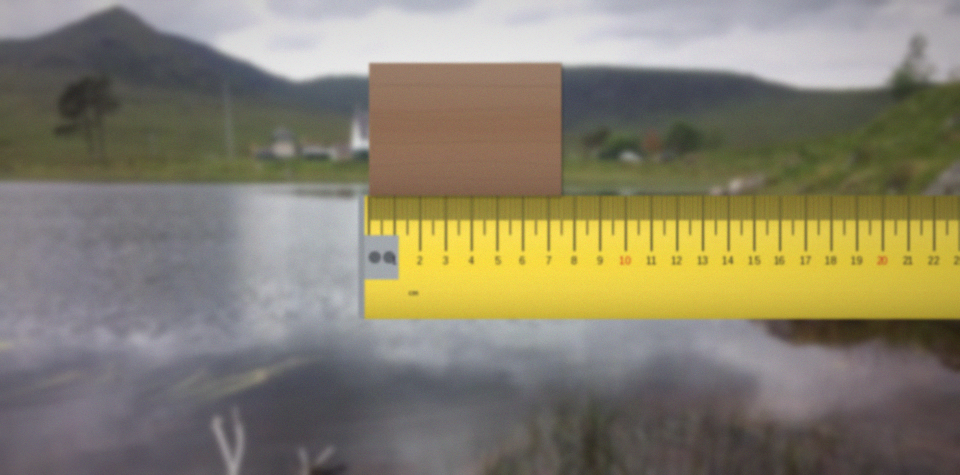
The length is 7.5cm
